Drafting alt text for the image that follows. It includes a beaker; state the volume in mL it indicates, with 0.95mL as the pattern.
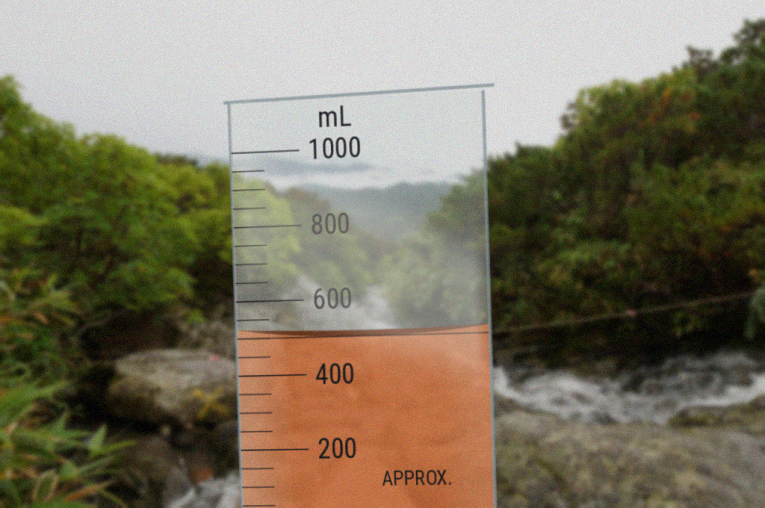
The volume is 500mL
